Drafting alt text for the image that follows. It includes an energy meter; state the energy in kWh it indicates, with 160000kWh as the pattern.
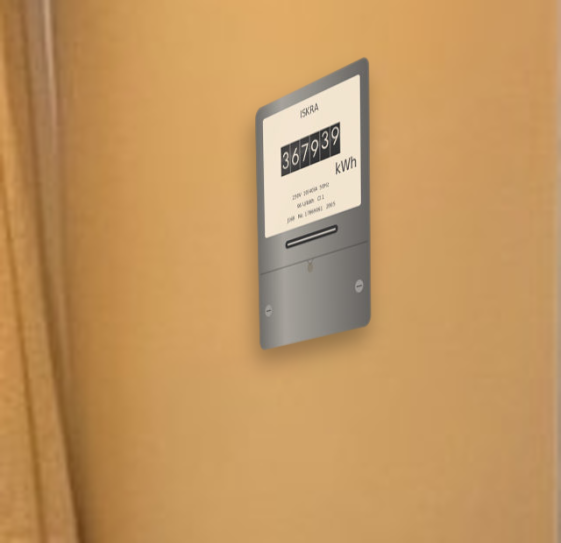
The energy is 367939kWh
